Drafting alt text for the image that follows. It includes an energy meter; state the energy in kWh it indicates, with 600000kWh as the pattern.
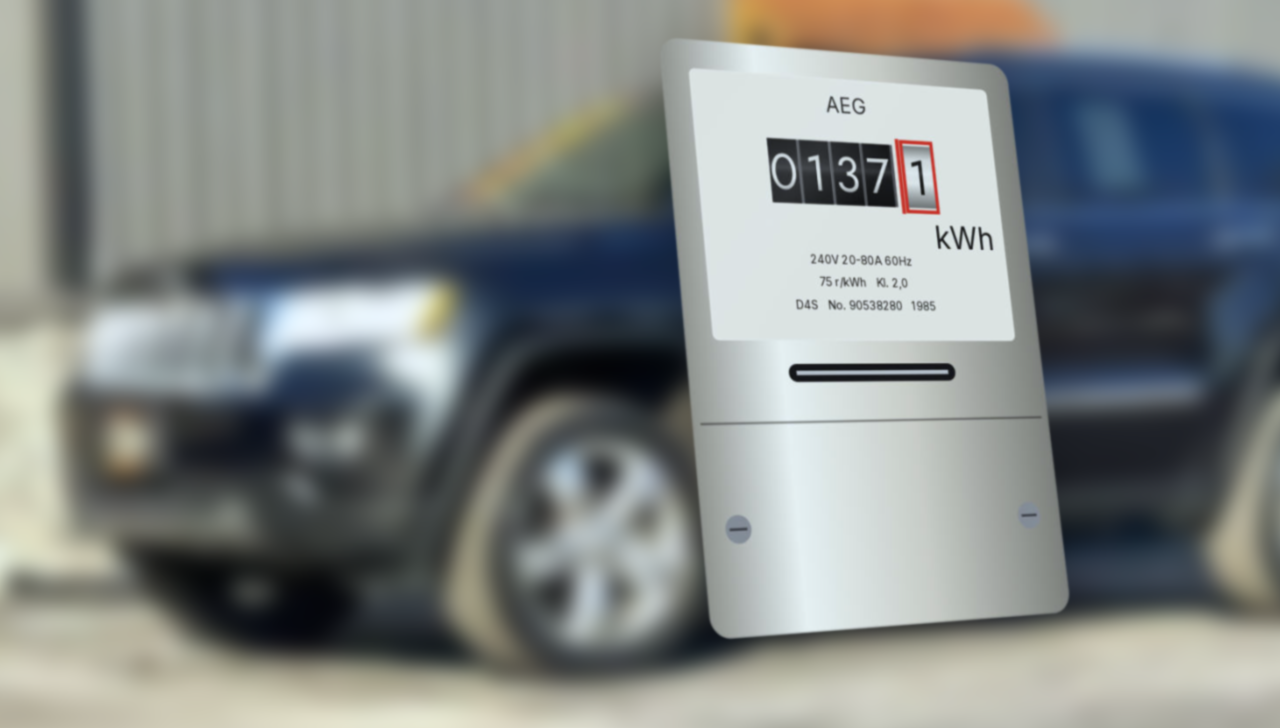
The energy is 137.1kWh
